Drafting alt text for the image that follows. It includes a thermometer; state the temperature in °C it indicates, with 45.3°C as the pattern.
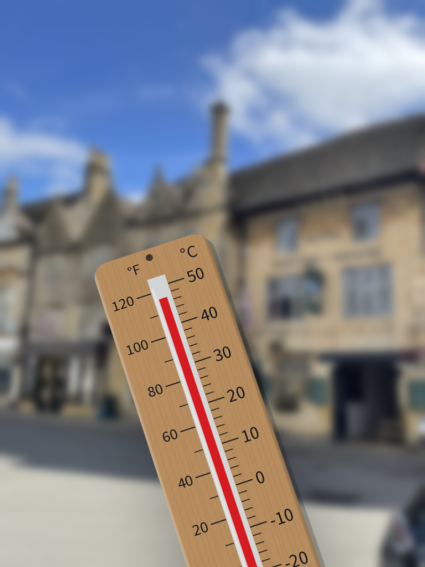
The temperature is 47°C
